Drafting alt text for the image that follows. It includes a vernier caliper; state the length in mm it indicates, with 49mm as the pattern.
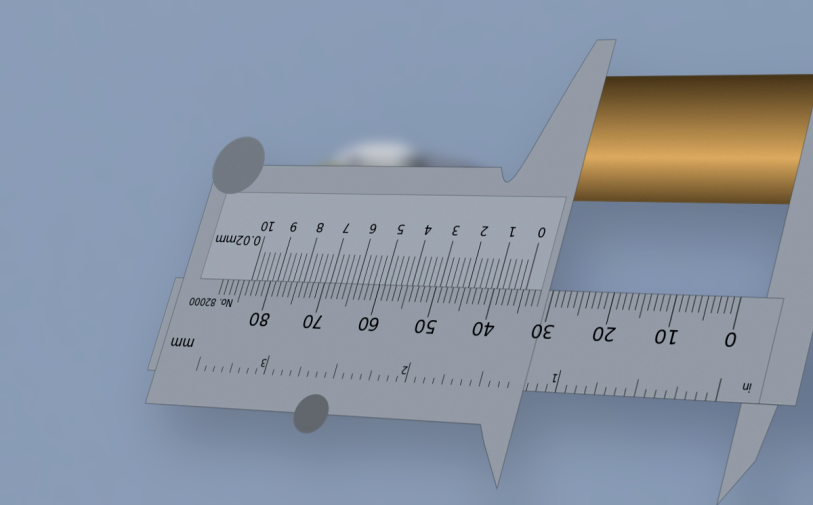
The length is 34.6mm
